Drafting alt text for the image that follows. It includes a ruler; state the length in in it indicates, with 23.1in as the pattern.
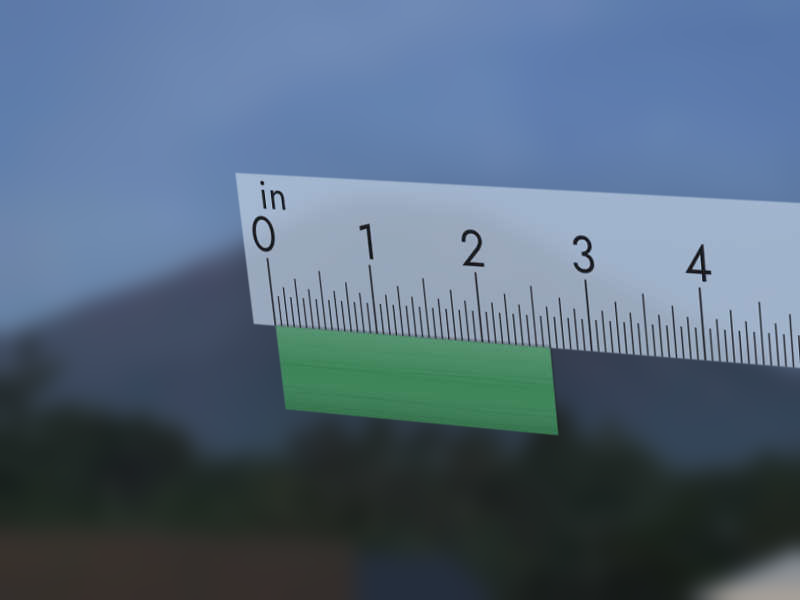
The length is 2.625in
